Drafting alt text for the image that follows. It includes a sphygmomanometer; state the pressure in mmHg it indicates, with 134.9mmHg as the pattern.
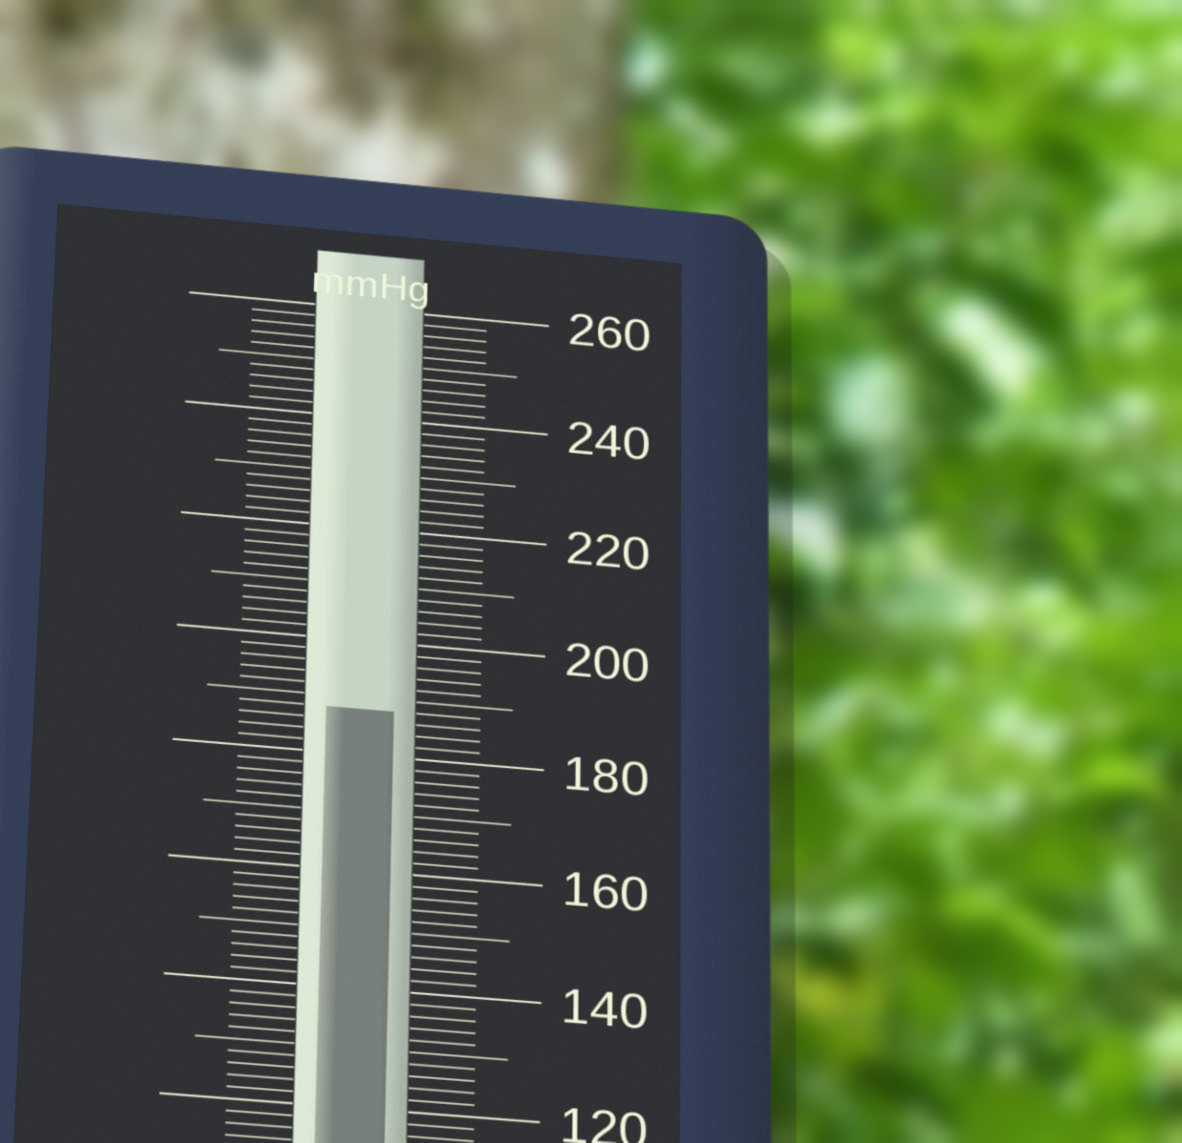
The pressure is 188mmHg
